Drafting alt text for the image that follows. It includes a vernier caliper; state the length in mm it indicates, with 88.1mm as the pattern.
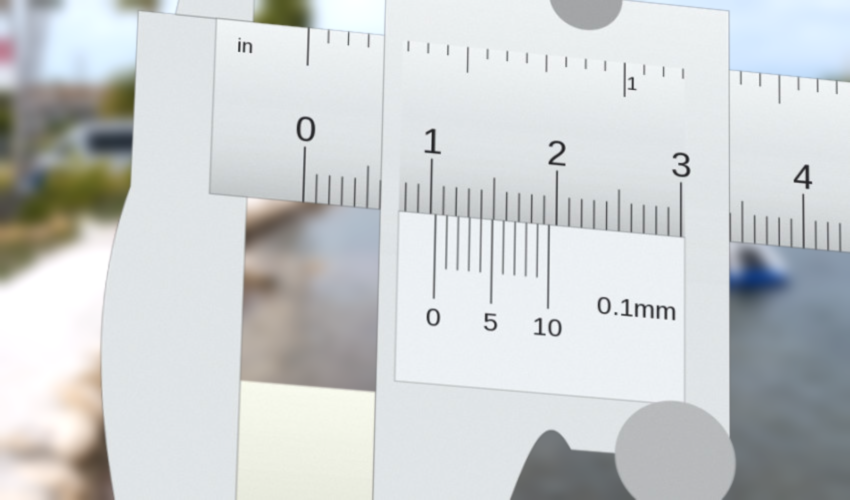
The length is 10.4mm
